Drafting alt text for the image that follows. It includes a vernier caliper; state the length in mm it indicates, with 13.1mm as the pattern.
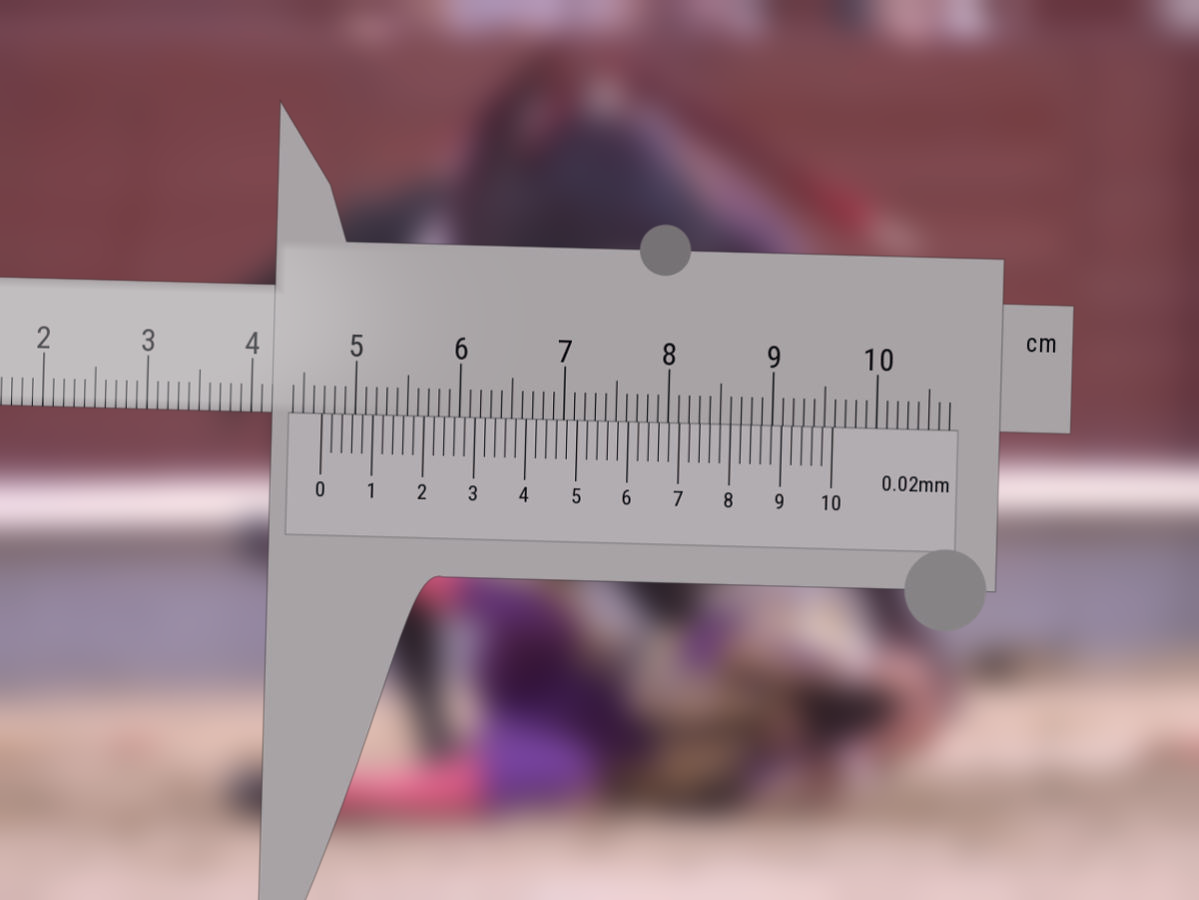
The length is 46.8mm
